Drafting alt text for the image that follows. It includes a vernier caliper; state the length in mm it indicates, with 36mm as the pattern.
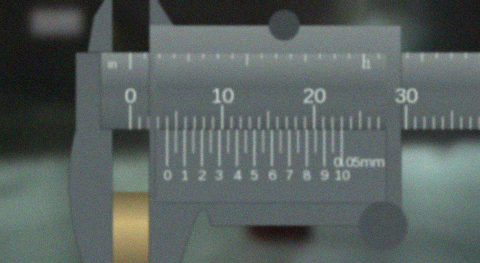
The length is 4.0mm
